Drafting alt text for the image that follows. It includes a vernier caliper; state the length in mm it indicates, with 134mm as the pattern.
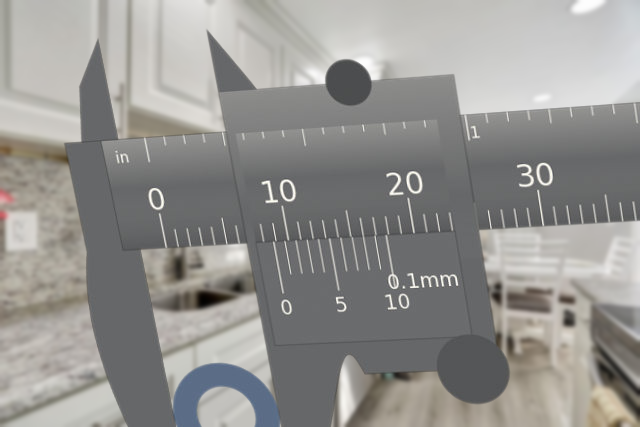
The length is 8.8mm
